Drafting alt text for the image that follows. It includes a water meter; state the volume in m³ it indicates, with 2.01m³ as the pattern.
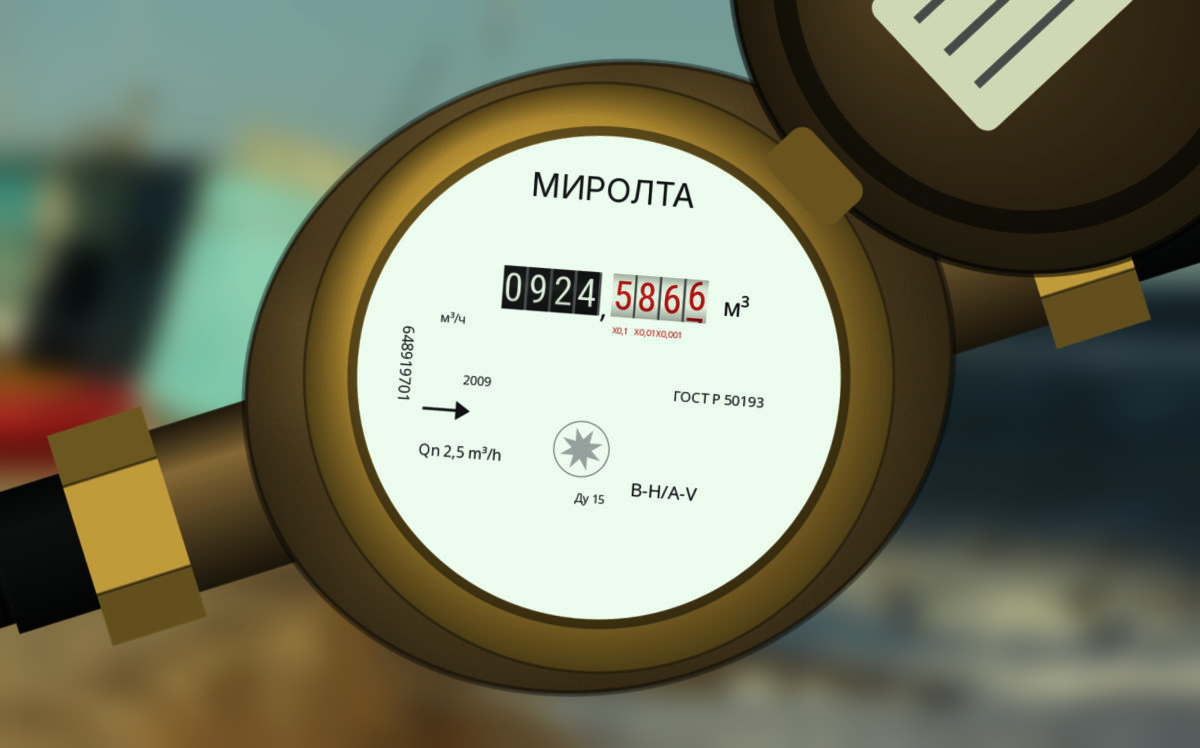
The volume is 924.5866m³
